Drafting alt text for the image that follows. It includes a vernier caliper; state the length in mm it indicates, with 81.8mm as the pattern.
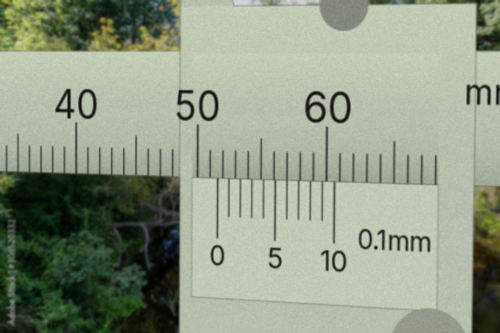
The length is 51.6mm
